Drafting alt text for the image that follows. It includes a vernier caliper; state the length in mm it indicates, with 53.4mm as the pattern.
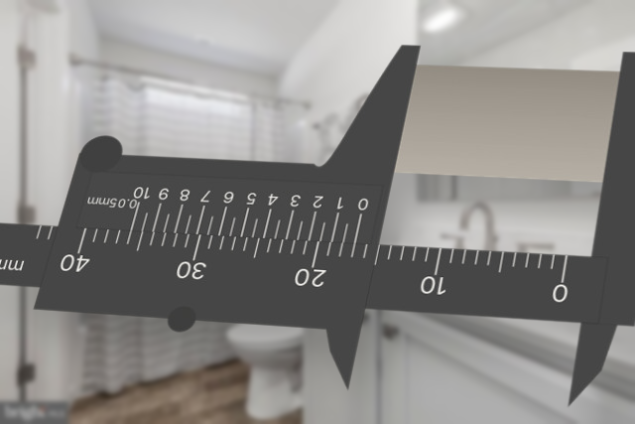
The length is 17.0mm
